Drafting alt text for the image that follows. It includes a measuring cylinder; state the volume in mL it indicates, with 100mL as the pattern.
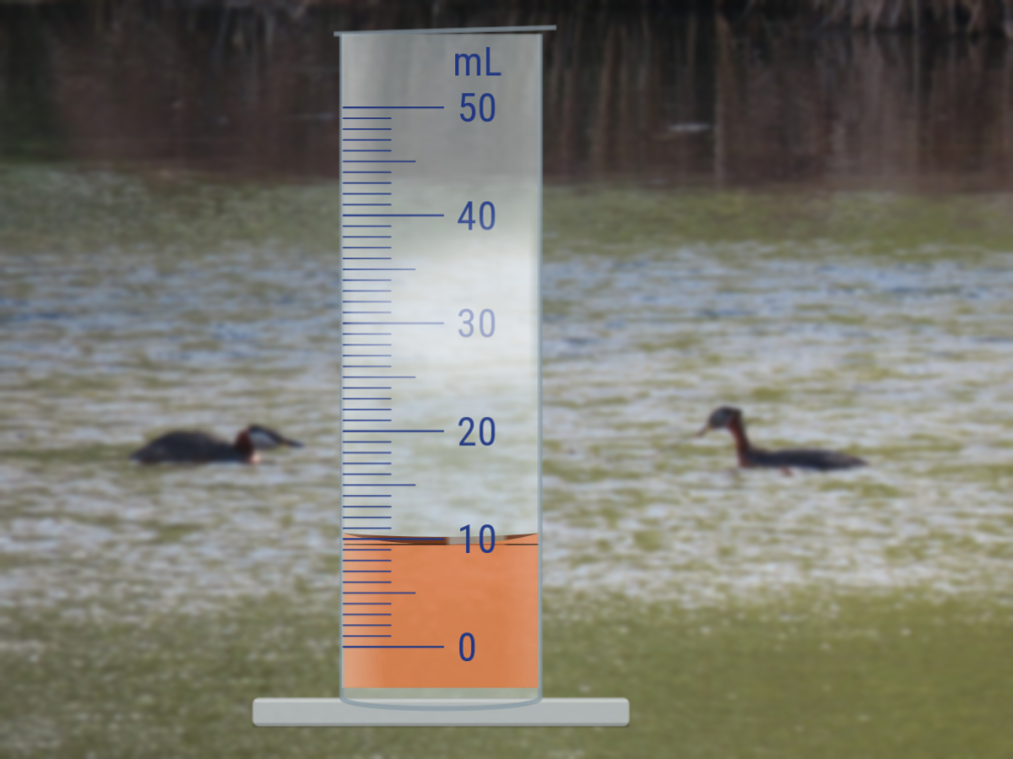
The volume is 9.5mL
